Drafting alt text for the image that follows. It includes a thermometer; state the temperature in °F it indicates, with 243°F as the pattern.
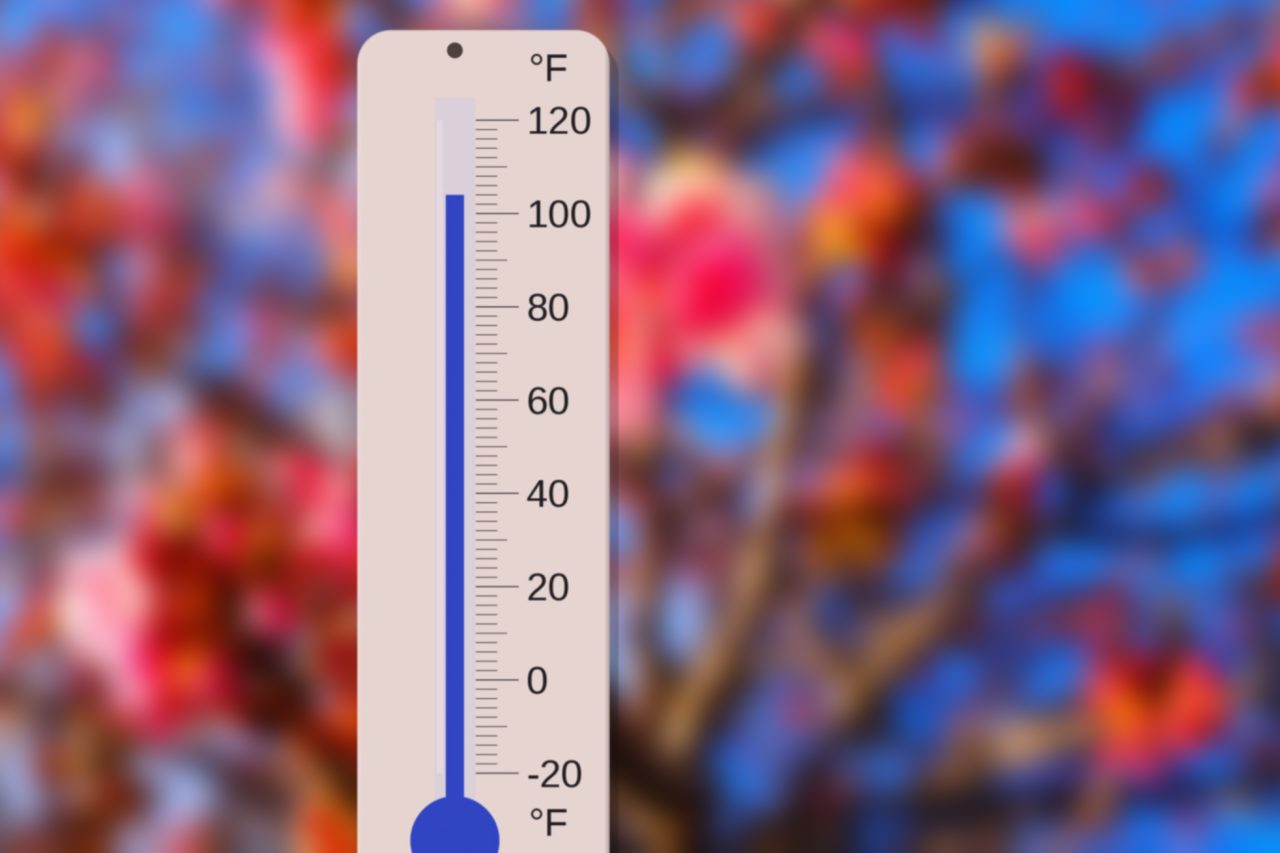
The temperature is 104°F
